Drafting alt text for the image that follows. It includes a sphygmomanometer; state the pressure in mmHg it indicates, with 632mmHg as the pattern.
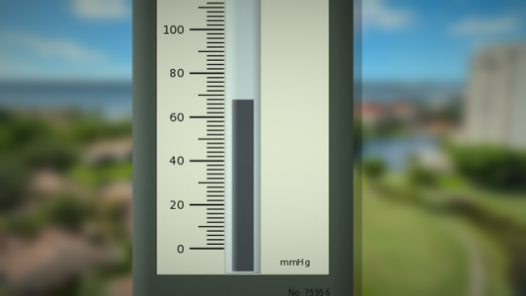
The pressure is 68mmHg
